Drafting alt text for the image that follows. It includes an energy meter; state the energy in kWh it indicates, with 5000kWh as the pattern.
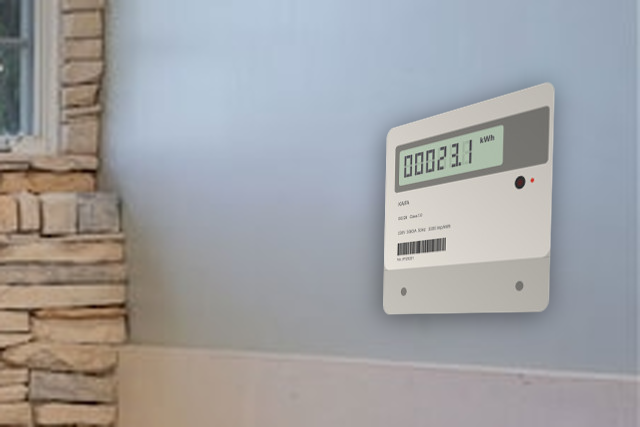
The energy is 23.1kWh
